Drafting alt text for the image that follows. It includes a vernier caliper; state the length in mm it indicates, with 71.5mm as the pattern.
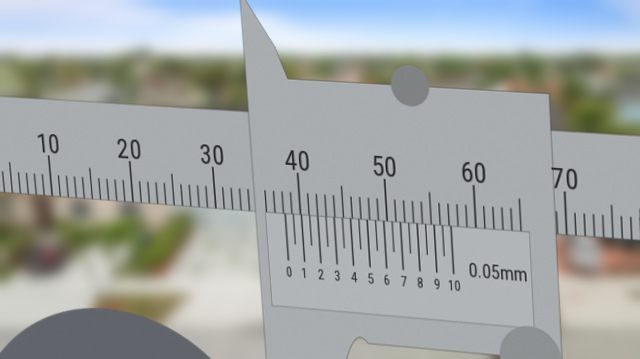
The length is 38.2mm
